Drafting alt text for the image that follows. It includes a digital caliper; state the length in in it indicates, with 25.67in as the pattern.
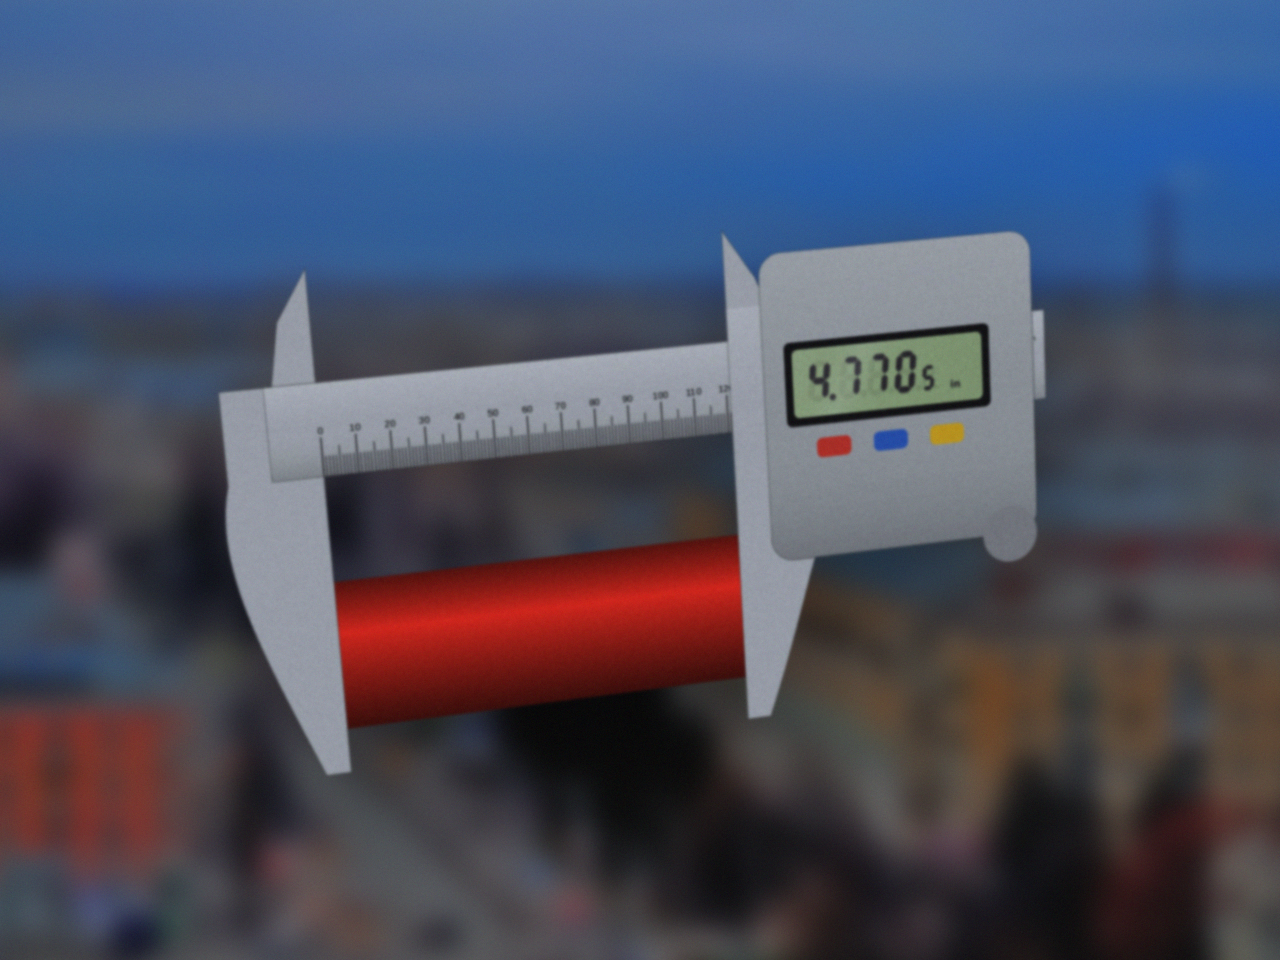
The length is 4.7705in
